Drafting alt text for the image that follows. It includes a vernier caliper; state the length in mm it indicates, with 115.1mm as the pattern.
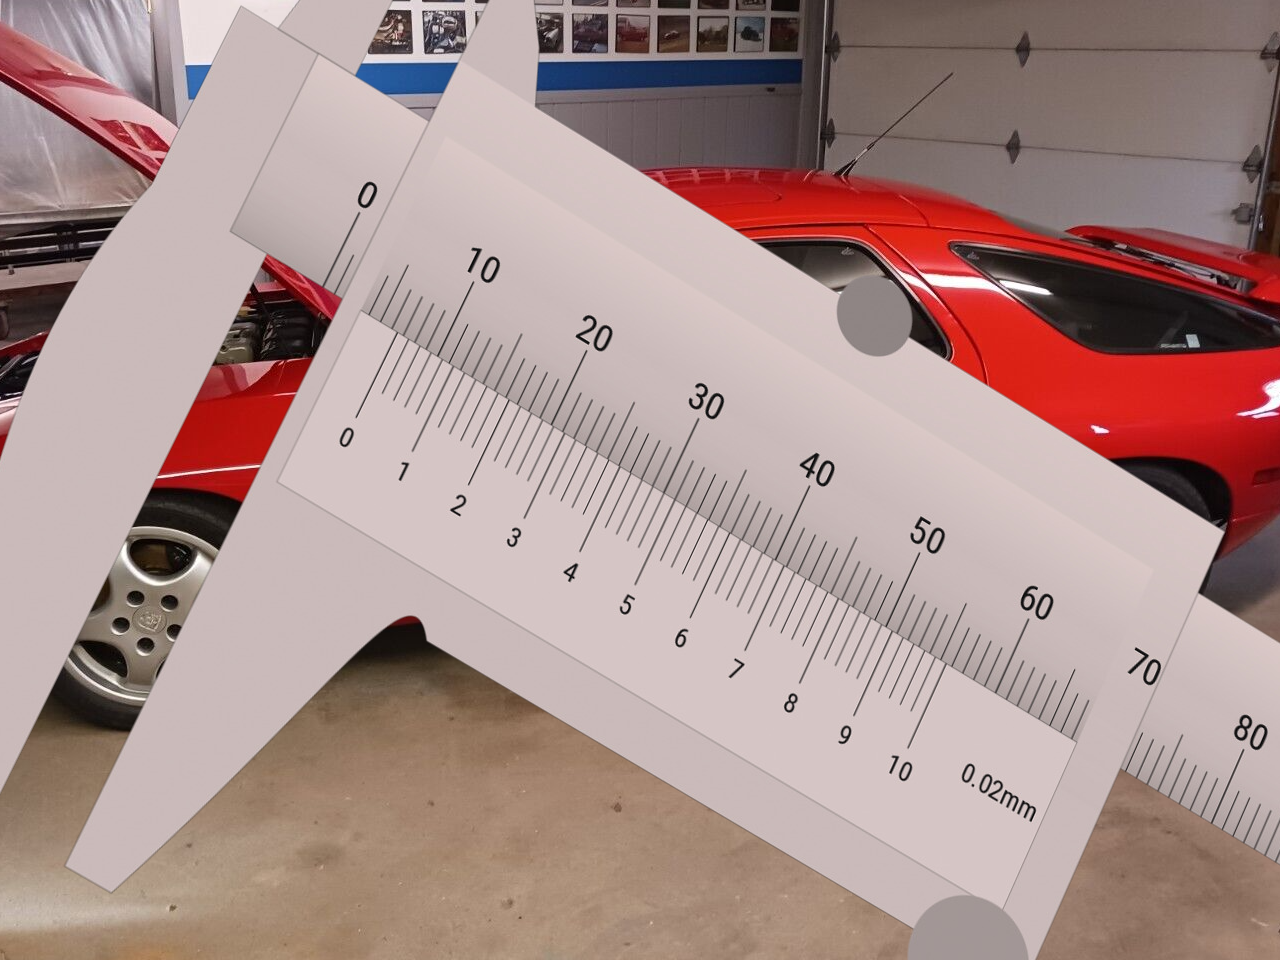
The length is 6.5mm
